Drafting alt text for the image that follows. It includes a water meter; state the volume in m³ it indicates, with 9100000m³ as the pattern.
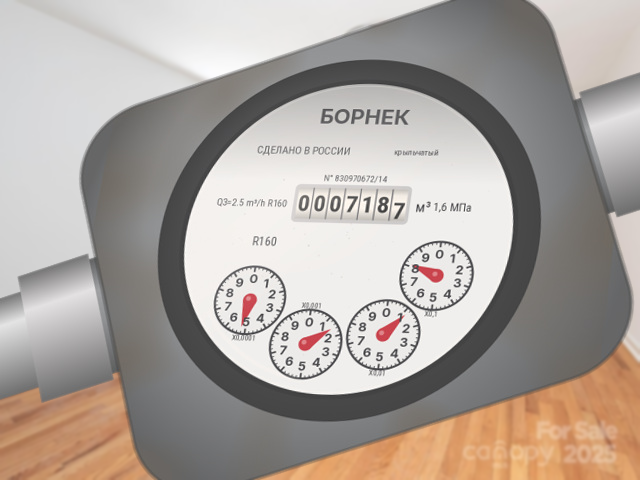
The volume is 7186.8115m³
